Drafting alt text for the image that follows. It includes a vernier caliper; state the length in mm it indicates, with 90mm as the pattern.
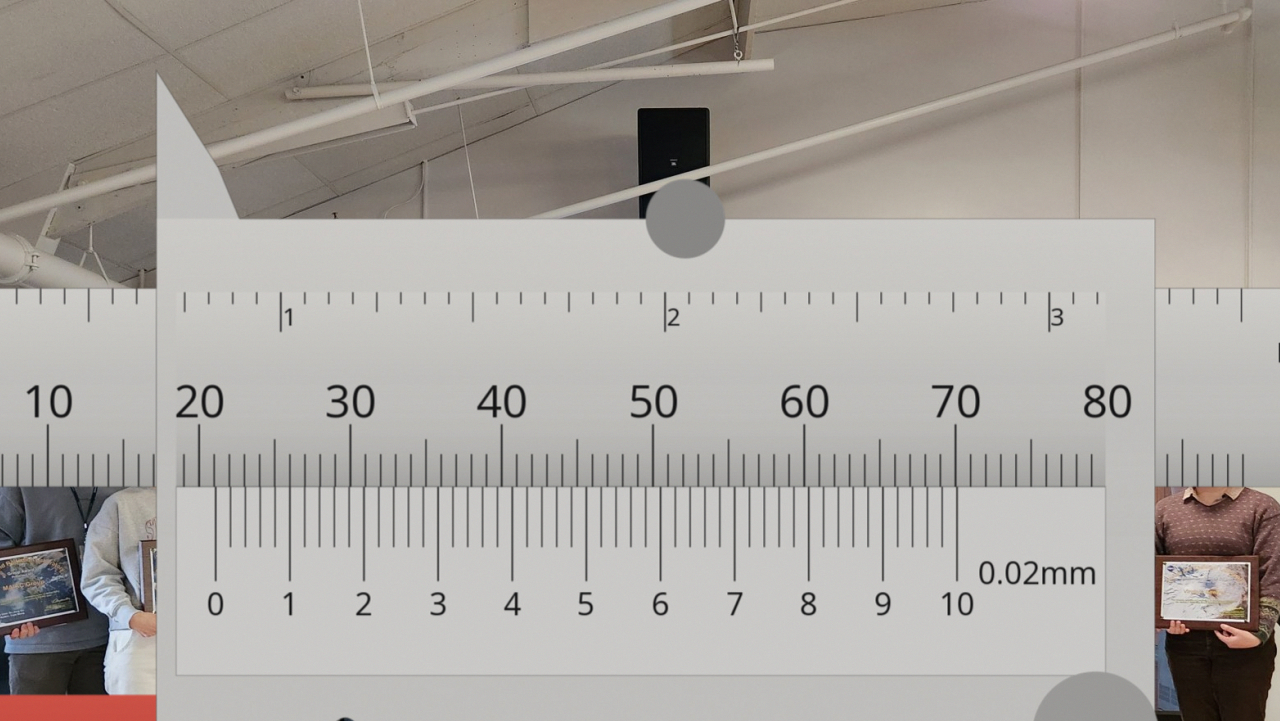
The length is 21.1mm
